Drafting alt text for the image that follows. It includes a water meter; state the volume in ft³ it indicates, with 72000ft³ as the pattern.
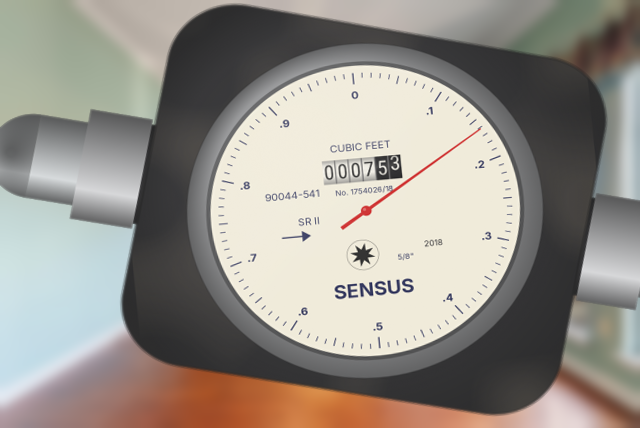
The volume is 753.16ft³
